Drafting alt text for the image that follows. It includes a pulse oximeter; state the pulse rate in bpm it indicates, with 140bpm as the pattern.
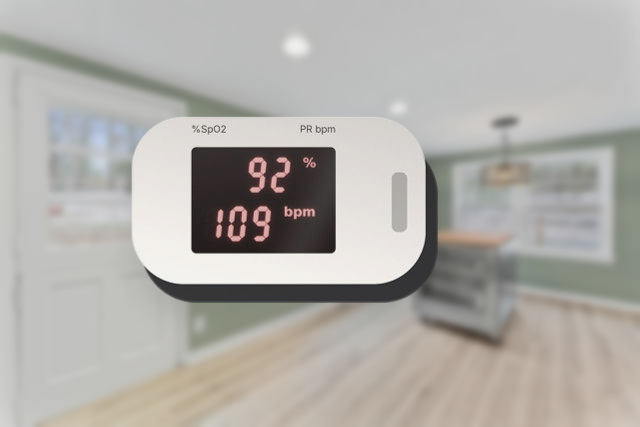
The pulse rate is 109bpm
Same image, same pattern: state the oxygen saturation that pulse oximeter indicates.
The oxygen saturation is 92%
